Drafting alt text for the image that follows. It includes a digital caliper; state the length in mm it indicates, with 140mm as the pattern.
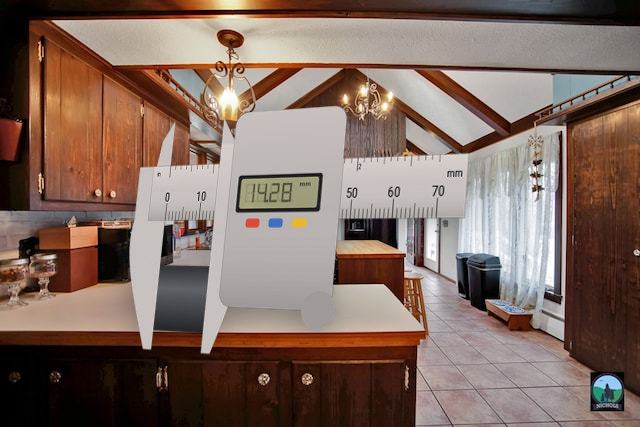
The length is 14.28mm
